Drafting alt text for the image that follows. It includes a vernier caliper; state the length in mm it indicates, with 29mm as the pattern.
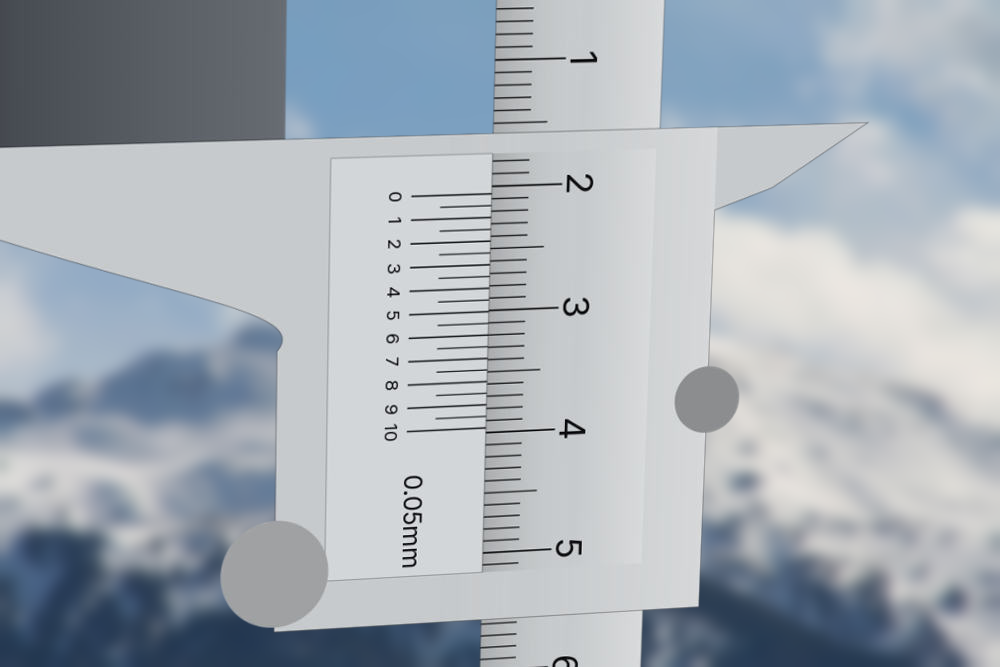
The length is 20.6mm
